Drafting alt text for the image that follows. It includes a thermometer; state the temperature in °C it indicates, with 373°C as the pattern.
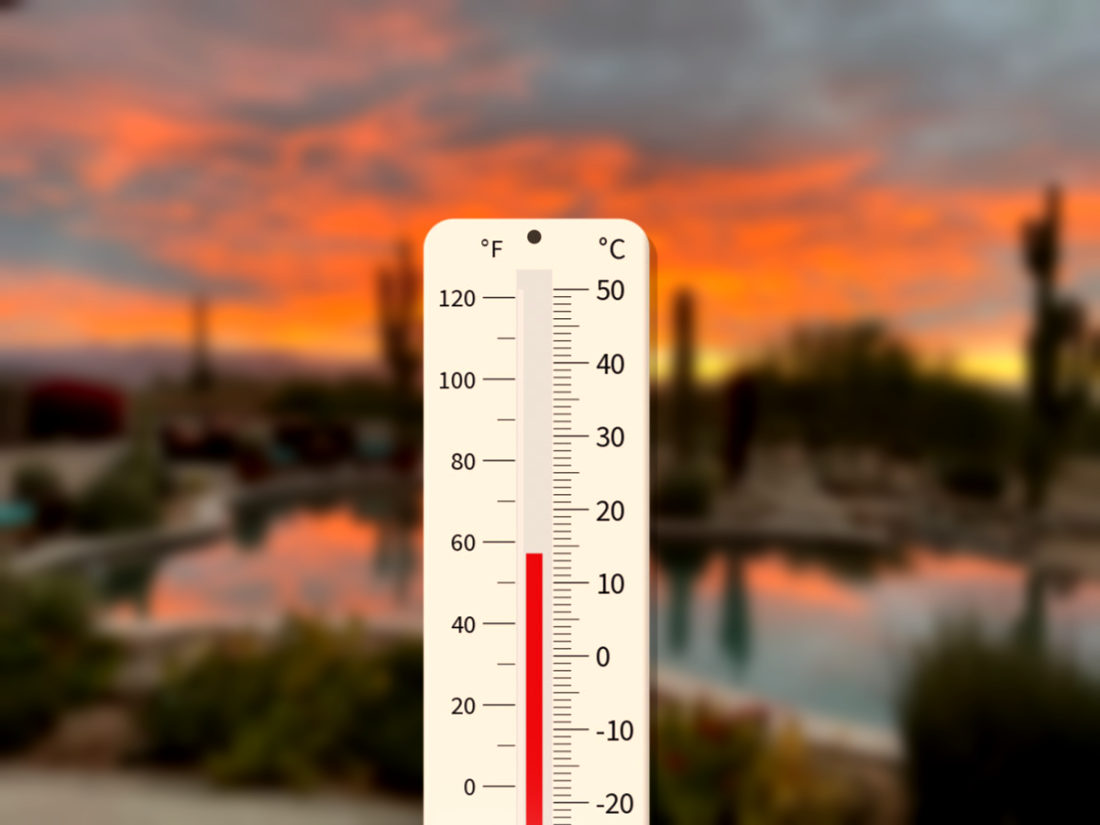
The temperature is 14°C
